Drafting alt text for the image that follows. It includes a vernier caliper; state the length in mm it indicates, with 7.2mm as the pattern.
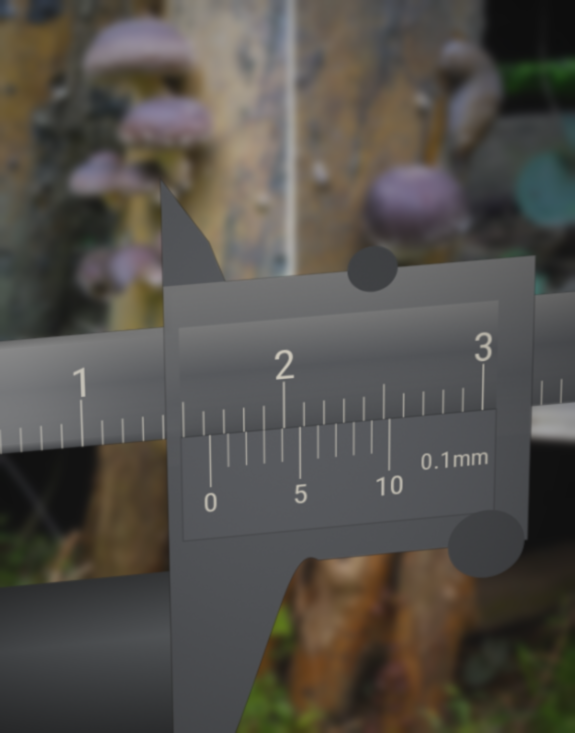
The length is 16.3mm
